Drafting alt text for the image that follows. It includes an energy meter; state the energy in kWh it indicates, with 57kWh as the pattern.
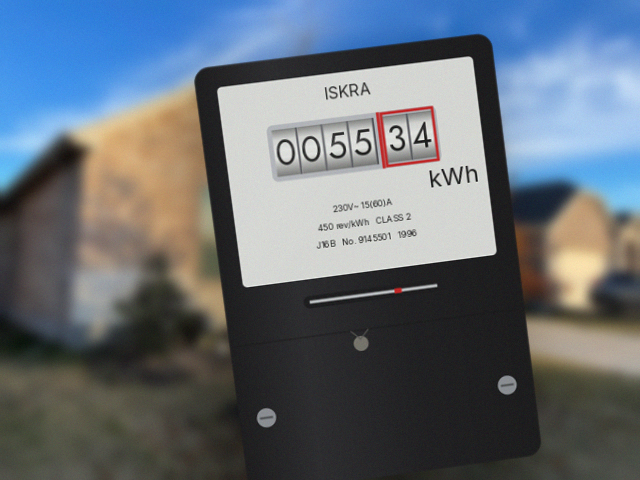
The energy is 55.34kWh
